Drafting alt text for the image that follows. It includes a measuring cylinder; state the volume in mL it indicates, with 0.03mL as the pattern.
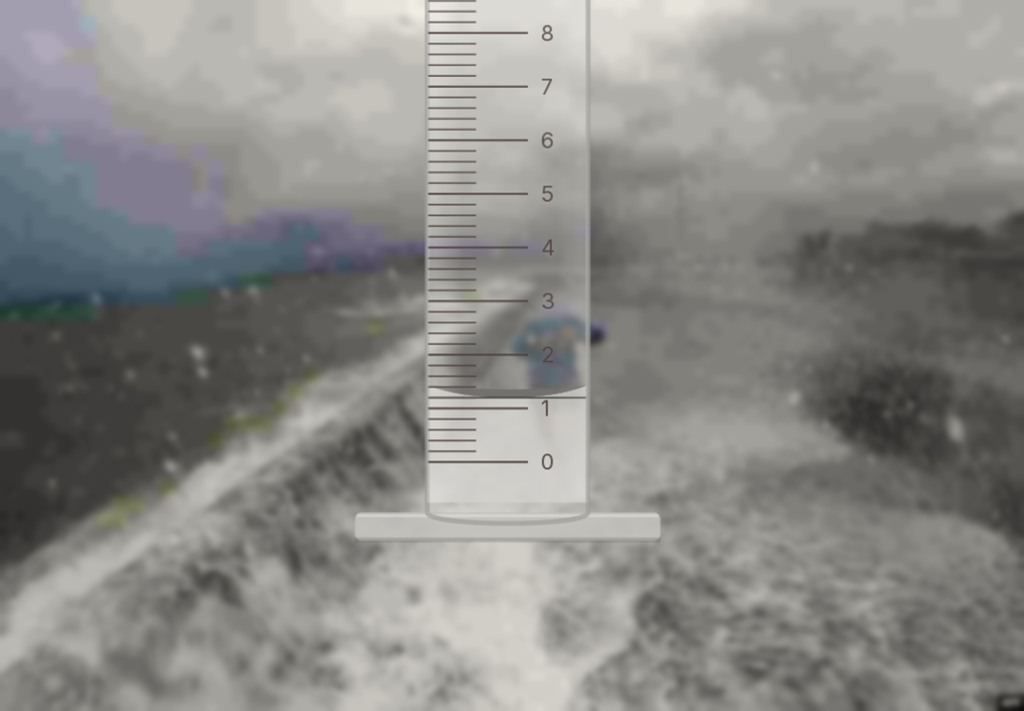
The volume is 1.2mL
